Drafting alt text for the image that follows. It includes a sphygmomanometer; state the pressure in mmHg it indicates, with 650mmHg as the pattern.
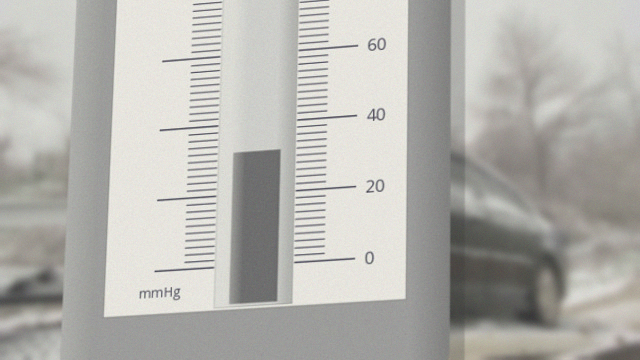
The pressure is 32mmHg
